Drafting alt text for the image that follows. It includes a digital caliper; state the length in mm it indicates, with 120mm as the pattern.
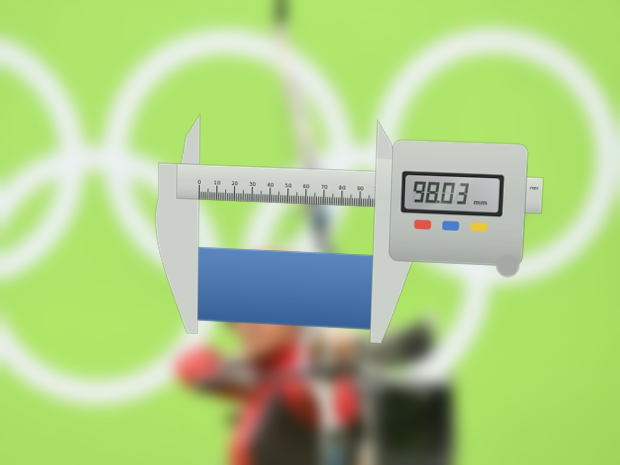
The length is 98.03mm
